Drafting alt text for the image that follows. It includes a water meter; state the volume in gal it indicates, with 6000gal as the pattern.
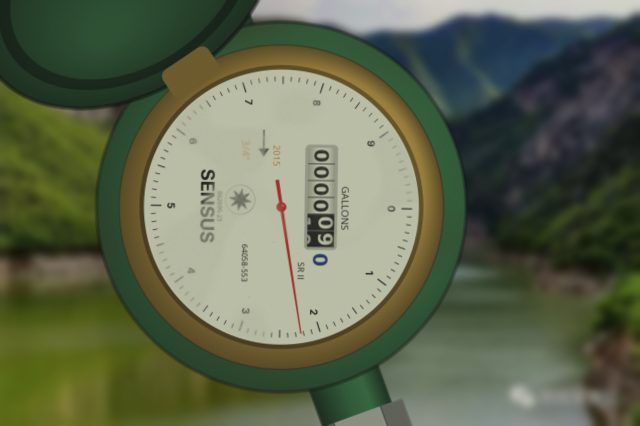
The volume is 92.2gal
